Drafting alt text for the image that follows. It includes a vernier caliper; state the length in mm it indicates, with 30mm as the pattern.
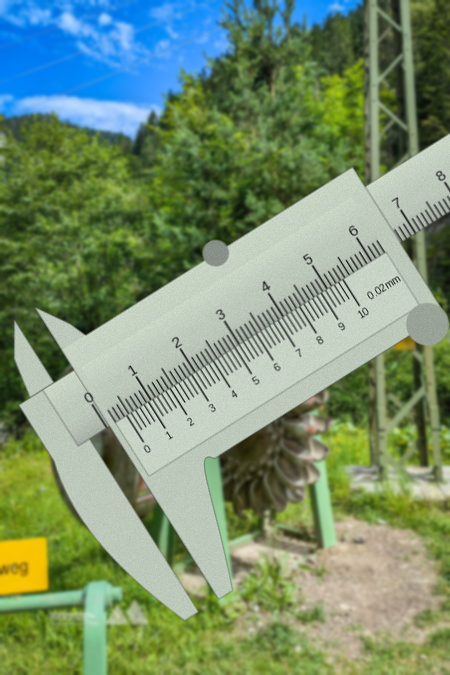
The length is 4.5mm
